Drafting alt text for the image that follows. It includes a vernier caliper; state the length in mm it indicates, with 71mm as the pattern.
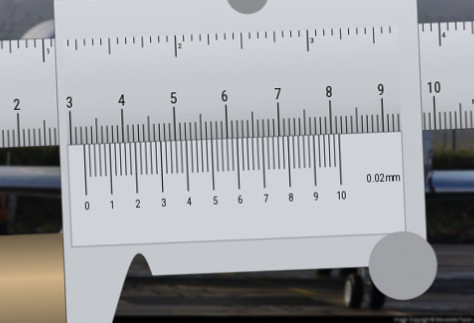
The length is 32.5mm
